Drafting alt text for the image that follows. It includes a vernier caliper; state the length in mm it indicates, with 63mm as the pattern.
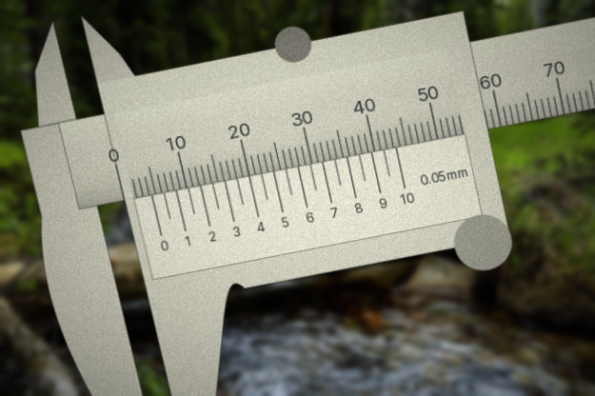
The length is 4.4mm
